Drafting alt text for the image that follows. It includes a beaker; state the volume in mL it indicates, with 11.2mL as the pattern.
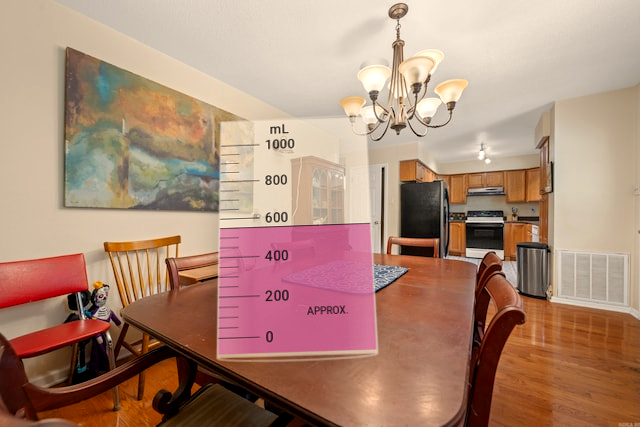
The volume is 550mL
